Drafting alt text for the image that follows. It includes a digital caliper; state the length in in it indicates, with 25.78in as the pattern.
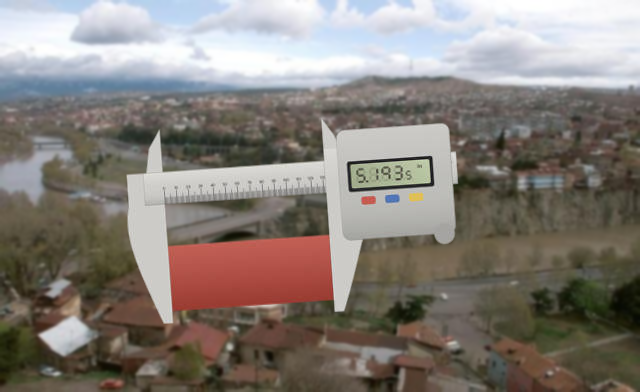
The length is 5.1935in
